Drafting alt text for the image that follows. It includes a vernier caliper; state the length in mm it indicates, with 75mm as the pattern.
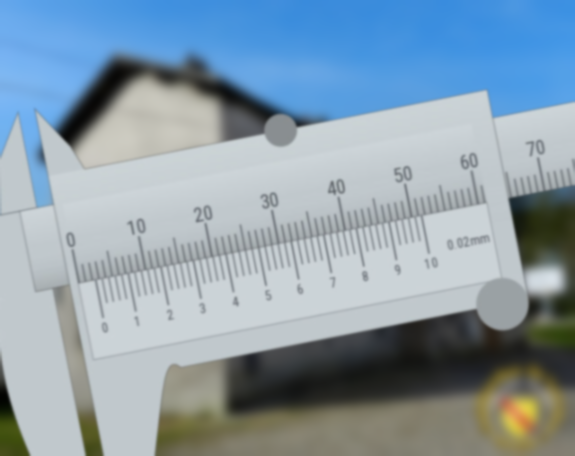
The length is 2.5mm
